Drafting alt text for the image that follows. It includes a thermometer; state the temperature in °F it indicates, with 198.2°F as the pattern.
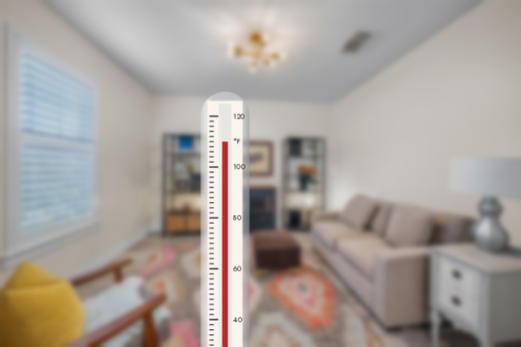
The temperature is 110°F
